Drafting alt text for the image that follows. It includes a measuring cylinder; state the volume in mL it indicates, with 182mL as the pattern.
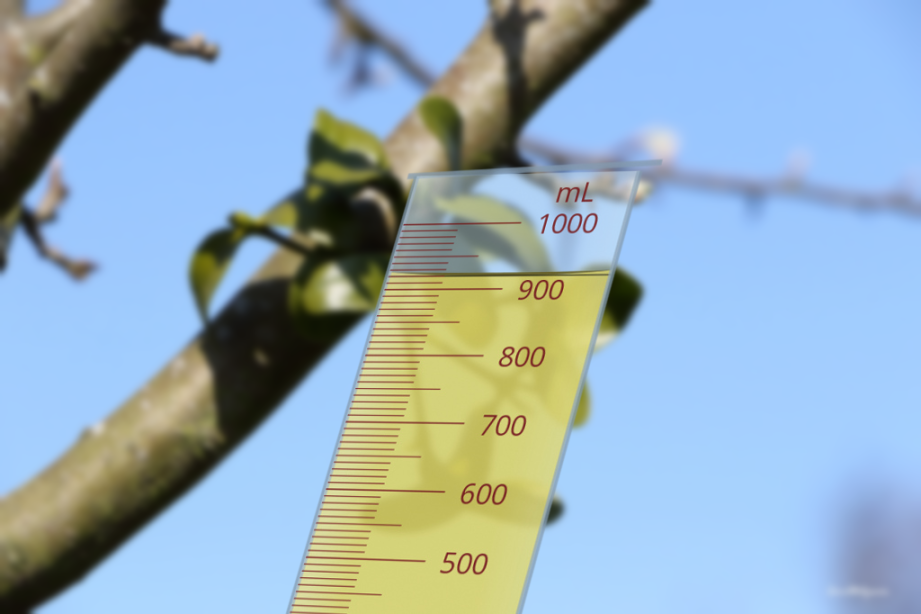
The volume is 920mL
